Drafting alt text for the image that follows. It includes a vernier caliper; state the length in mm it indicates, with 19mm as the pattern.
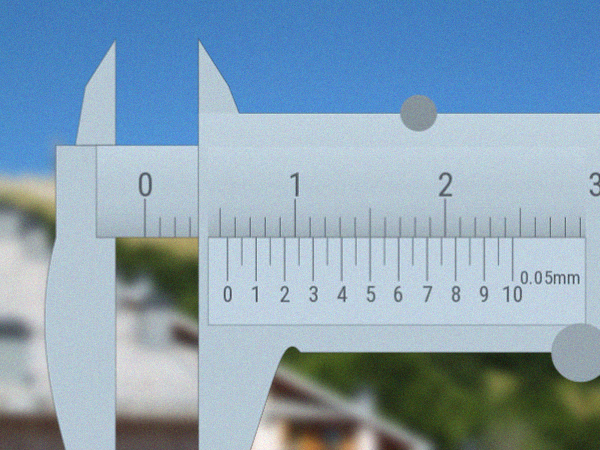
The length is 5.5mm
